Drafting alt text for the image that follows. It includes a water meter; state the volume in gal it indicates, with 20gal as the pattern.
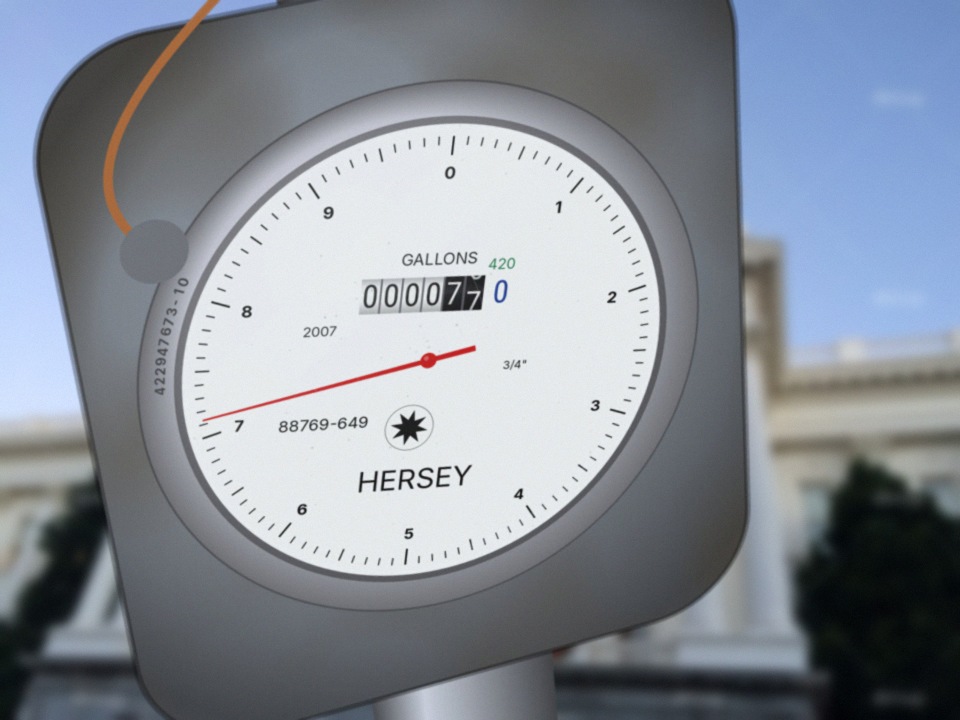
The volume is 767.1gal
